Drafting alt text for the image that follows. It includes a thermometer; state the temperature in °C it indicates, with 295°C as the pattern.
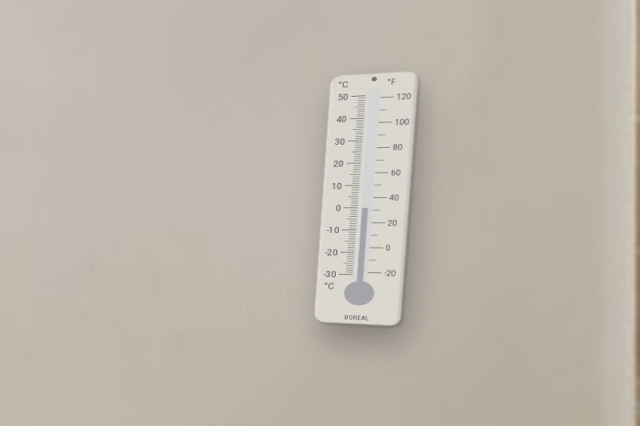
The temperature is 0°C
